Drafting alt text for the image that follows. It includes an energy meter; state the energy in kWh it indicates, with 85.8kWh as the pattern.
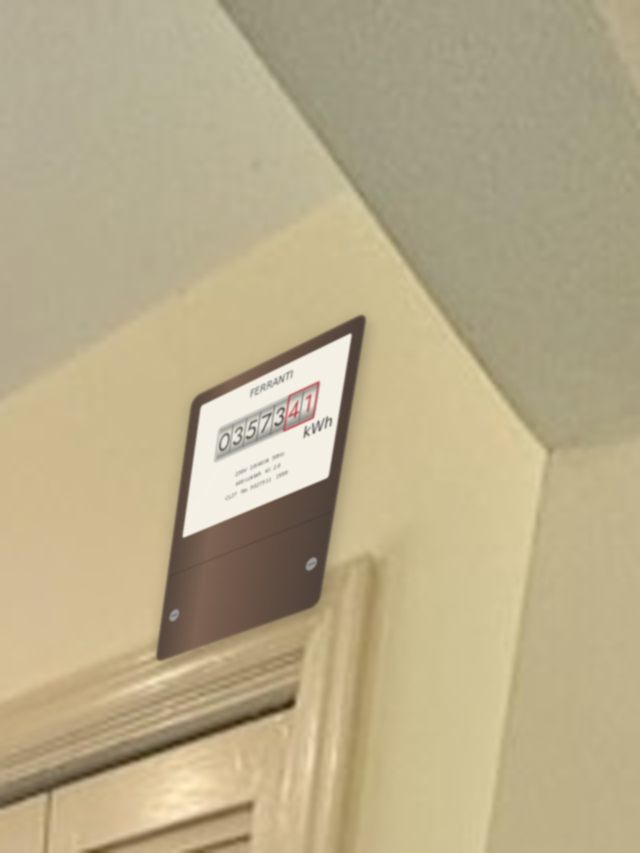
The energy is 3573.41kWh
